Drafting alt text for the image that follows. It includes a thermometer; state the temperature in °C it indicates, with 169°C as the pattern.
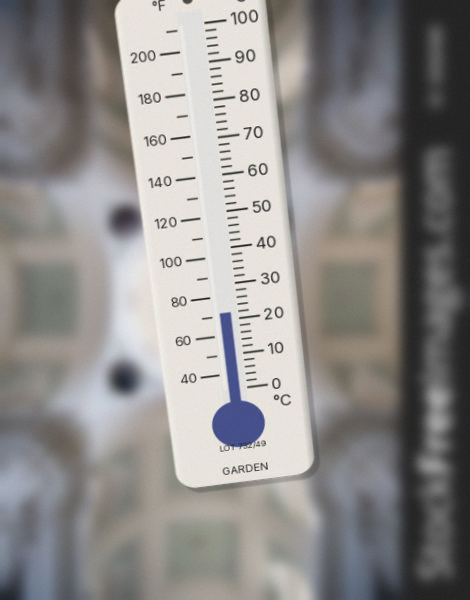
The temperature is 22°C
